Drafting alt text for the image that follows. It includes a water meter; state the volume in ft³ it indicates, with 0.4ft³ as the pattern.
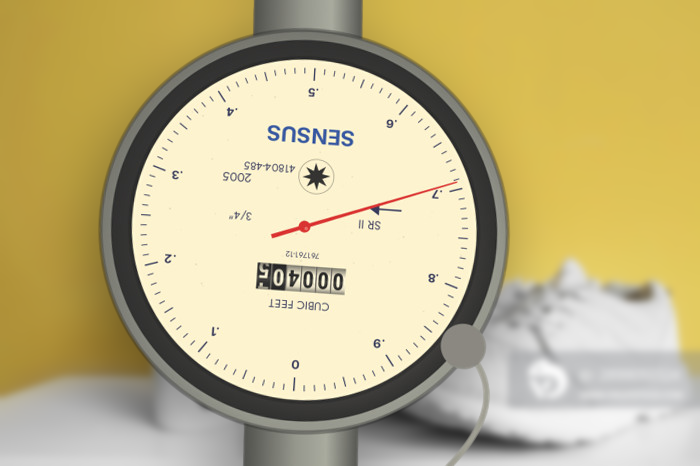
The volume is 404.69ft³
